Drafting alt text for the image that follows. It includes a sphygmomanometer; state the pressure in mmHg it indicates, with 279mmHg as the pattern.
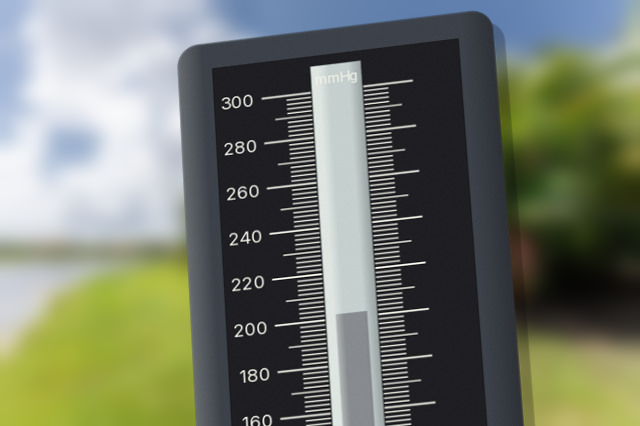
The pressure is 202mmHg
